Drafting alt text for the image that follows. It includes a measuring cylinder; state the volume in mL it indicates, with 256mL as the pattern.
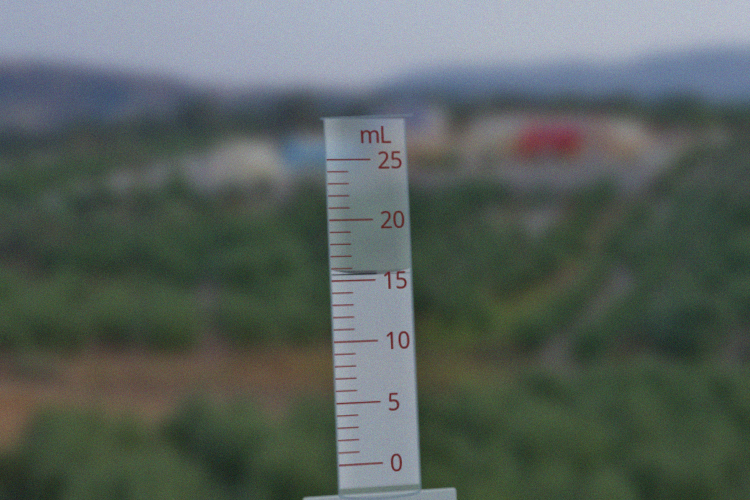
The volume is 15.5mL
